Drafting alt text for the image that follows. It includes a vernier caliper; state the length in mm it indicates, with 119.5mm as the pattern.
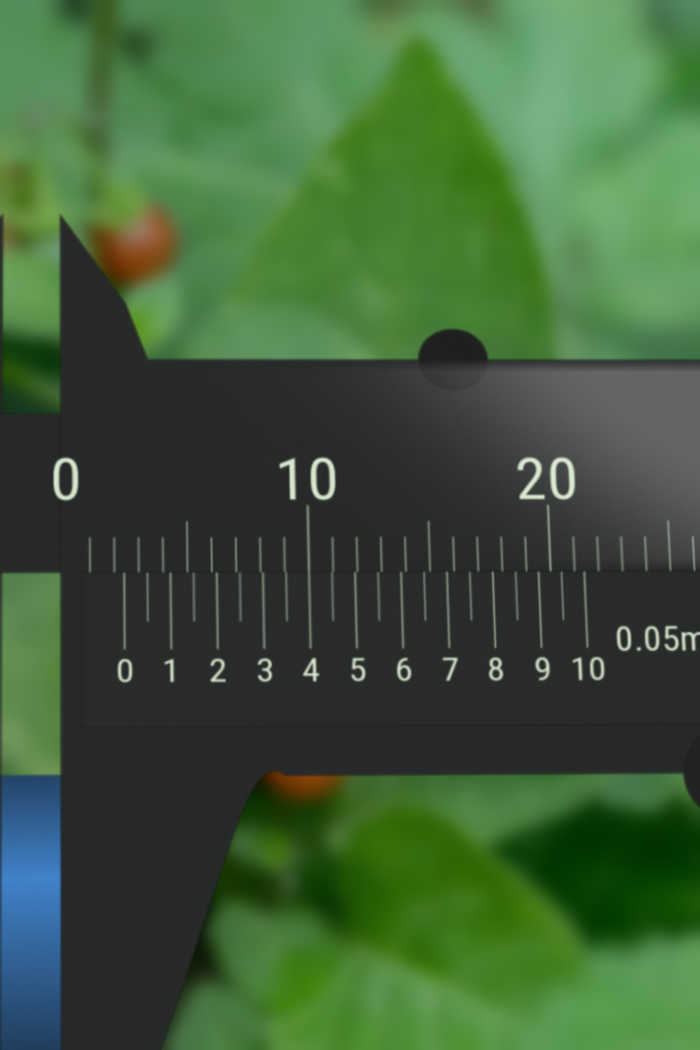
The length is 2.4mm
